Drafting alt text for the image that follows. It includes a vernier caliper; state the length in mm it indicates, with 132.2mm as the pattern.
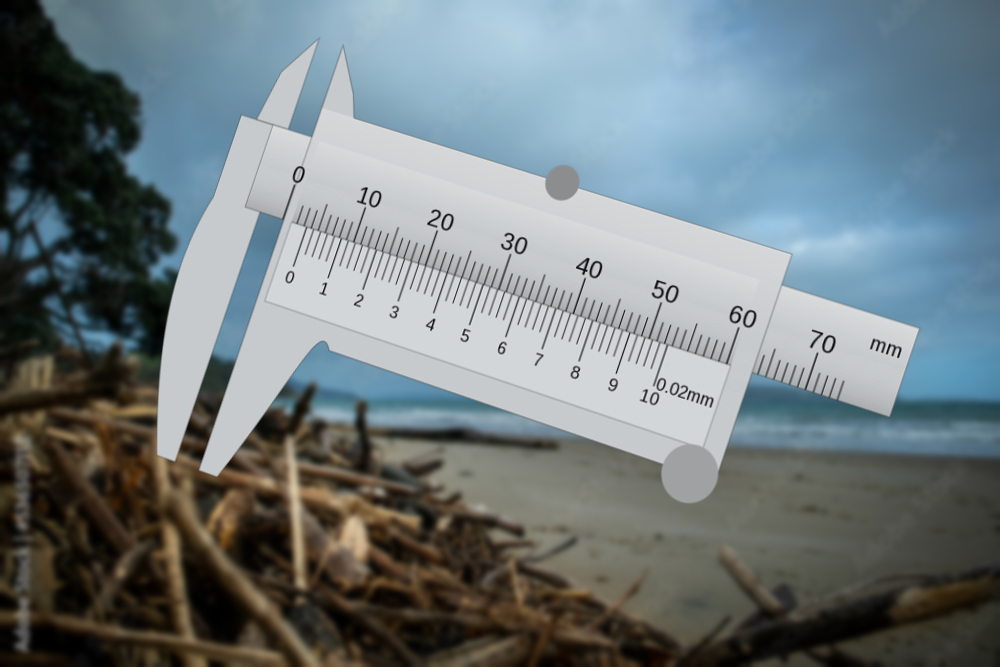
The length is 3.4mm
